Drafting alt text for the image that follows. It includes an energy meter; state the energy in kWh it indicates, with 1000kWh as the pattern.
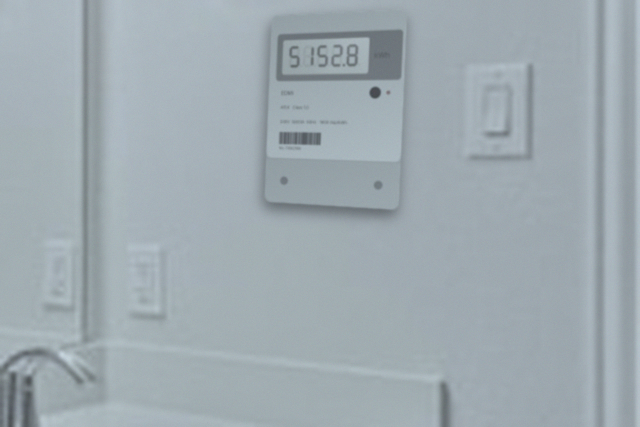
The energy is 5152.8kWh
